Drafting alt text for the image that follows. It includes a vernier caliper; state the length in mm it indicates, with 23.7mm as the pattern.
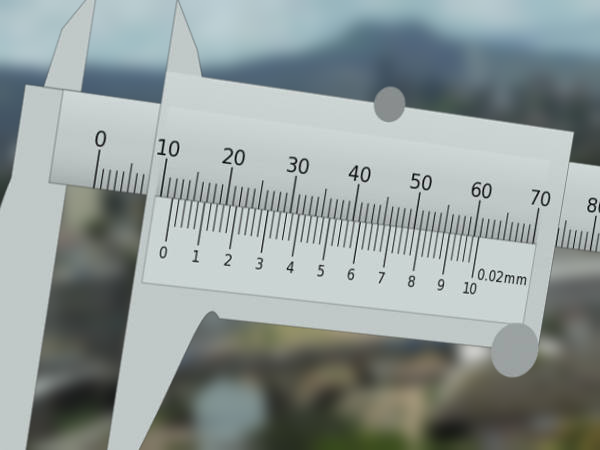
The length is 11.8mm
